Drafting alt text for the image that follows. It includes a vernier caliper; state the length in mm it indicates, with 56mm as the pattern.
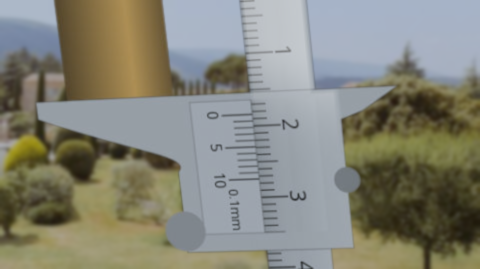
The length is 18.4mm
